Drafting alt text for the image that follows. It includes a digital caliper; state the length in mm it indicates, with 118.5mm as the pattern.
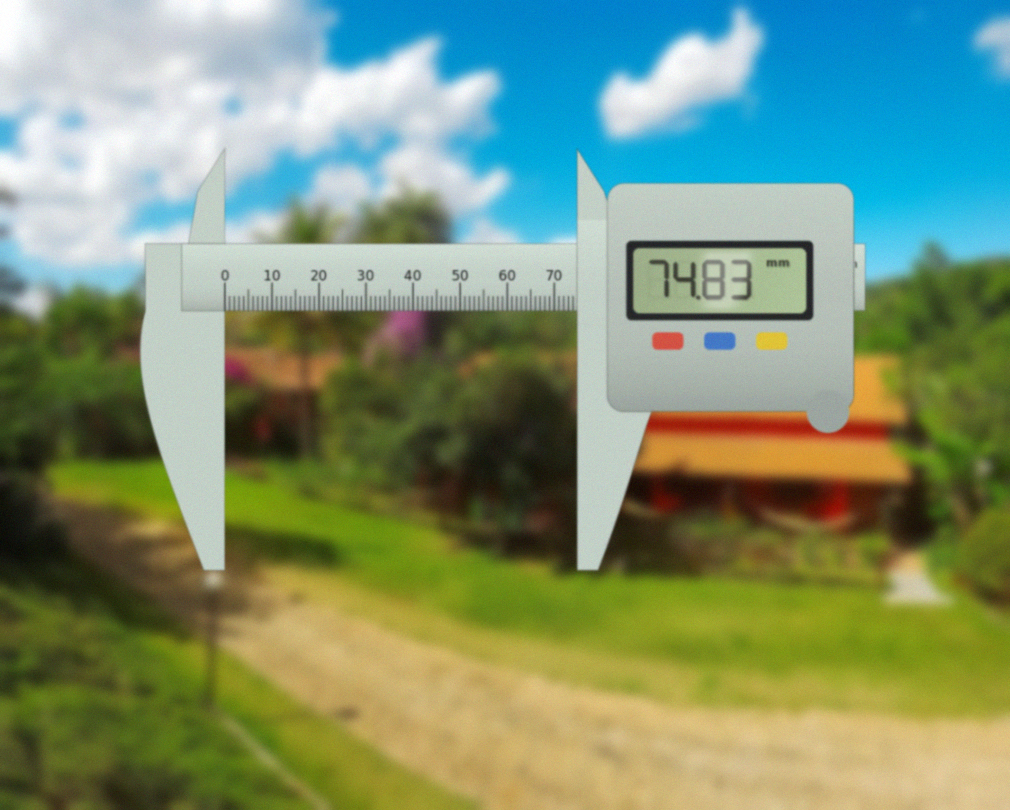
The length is 74.83mm
